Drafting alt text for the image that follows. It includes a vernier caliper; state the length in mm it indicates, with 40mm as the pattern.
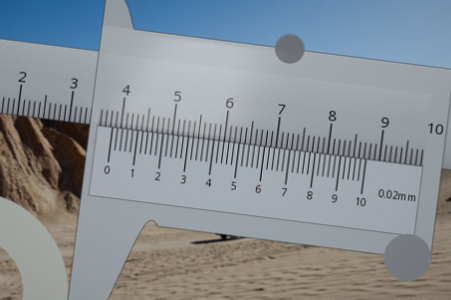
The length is 38.4mm
